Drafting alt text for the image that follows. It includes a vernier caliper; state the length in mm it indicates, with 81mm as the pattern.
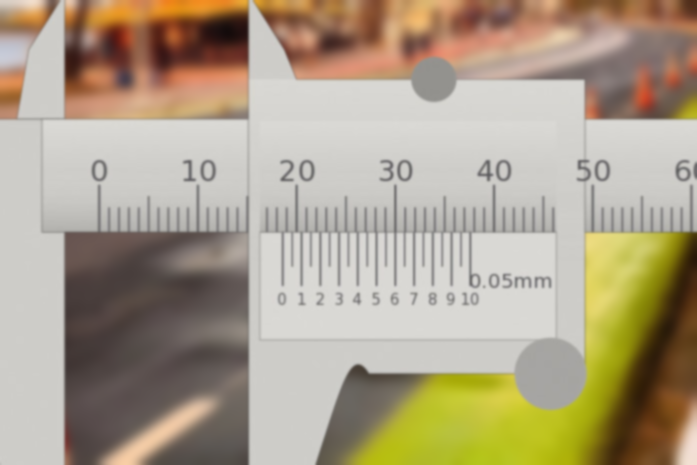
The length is 18.6mm
